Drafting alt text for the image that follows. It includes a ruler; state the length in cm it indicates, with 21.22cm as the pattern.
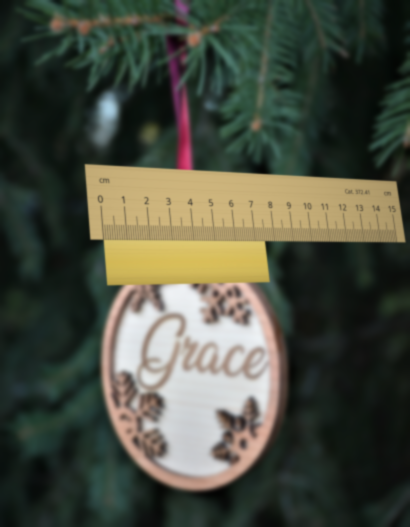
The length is 7.5cm
